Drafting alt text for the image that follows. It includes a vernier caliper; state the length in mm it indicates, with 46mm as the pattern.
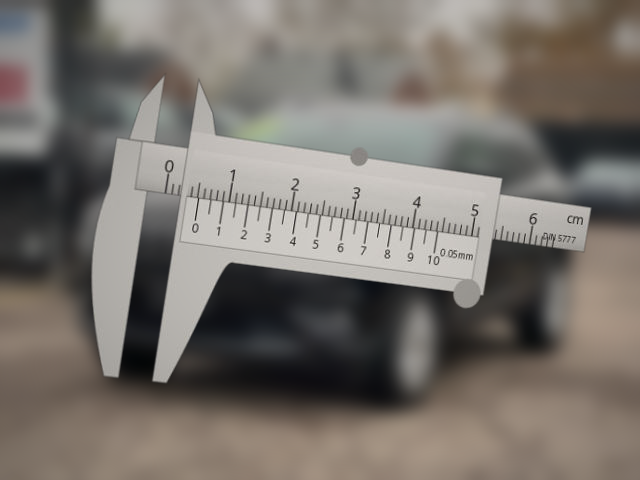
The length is 5.2mm
